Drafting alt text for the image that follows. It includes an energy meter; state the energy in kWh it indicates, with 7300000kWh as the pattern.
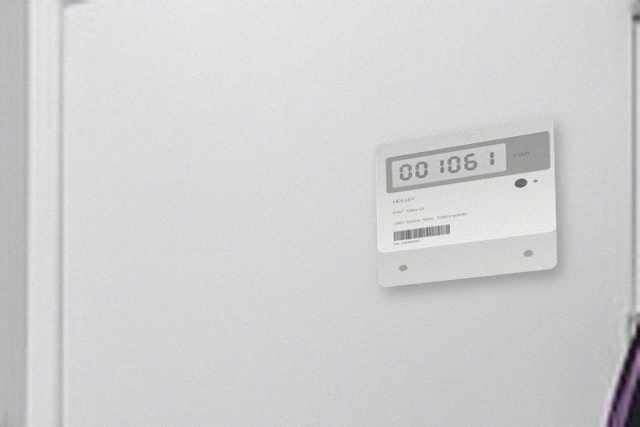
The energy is 1061kWh
